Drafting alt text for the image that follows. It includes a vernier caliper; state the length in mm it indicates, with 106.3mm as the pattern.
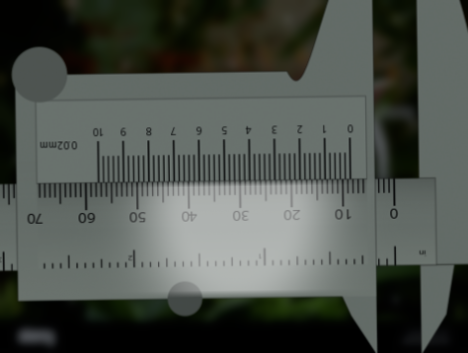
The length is 8.5mm
